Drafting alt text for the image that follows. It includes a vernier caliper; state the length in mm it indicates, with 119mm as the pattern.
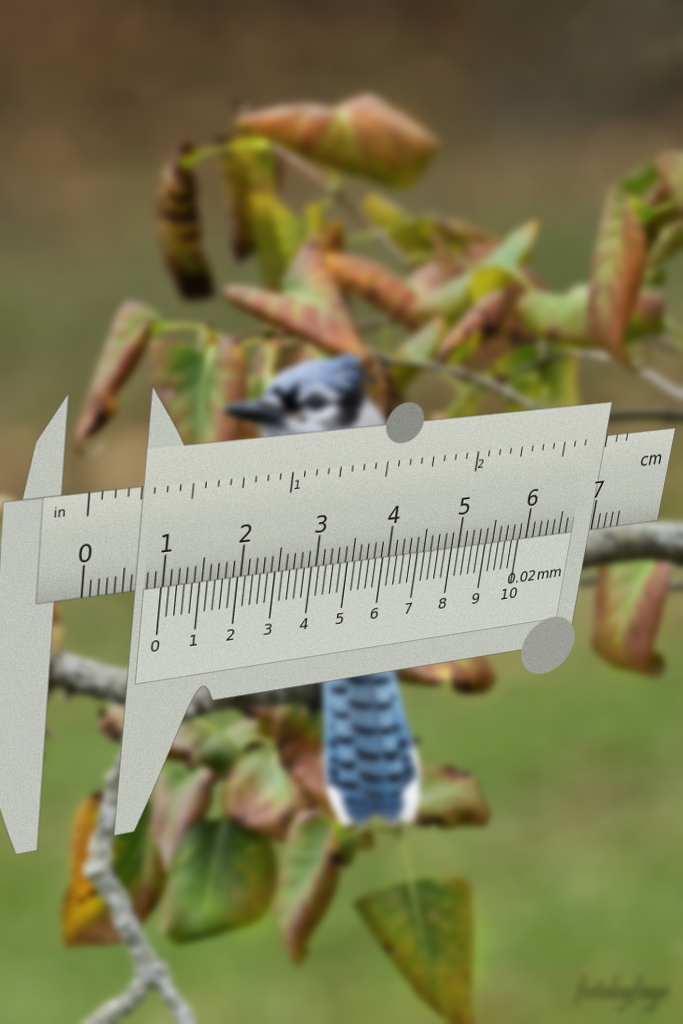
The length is 9.8mm
